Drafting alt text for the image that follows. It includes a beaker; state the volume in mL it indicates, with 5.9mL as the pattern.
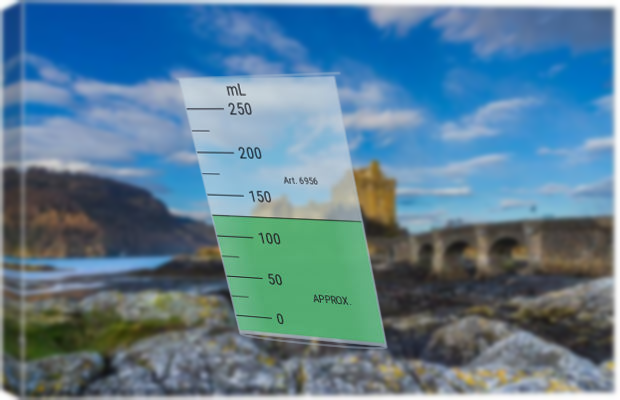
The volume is 125mL
